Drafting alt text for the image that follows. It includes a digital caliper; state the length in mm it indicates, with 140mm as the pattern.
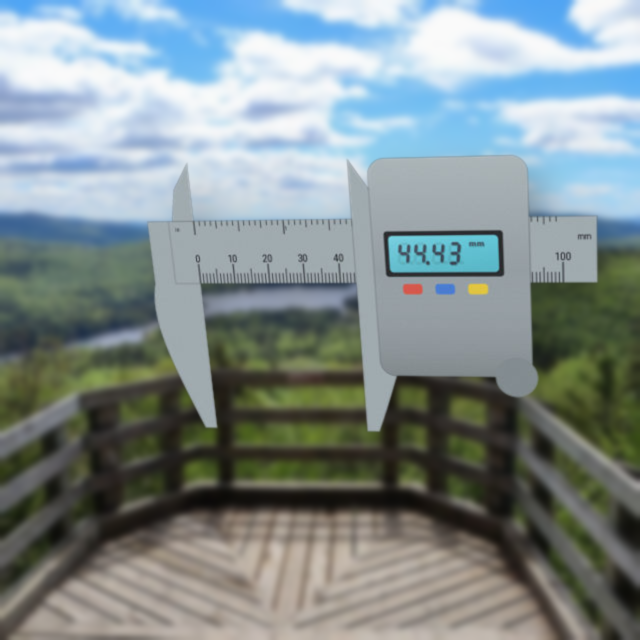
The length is 44.43mm
